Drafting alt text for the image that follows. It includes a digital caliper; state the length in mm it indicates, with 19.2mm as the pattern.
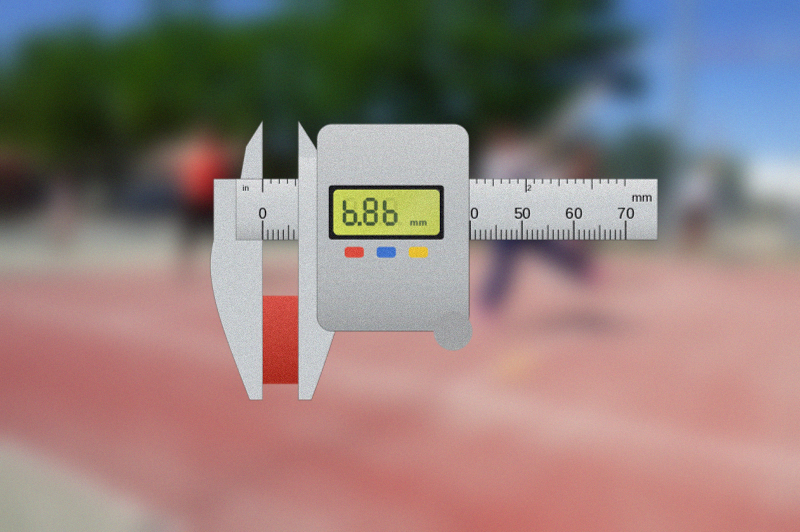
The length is 6.86mm
